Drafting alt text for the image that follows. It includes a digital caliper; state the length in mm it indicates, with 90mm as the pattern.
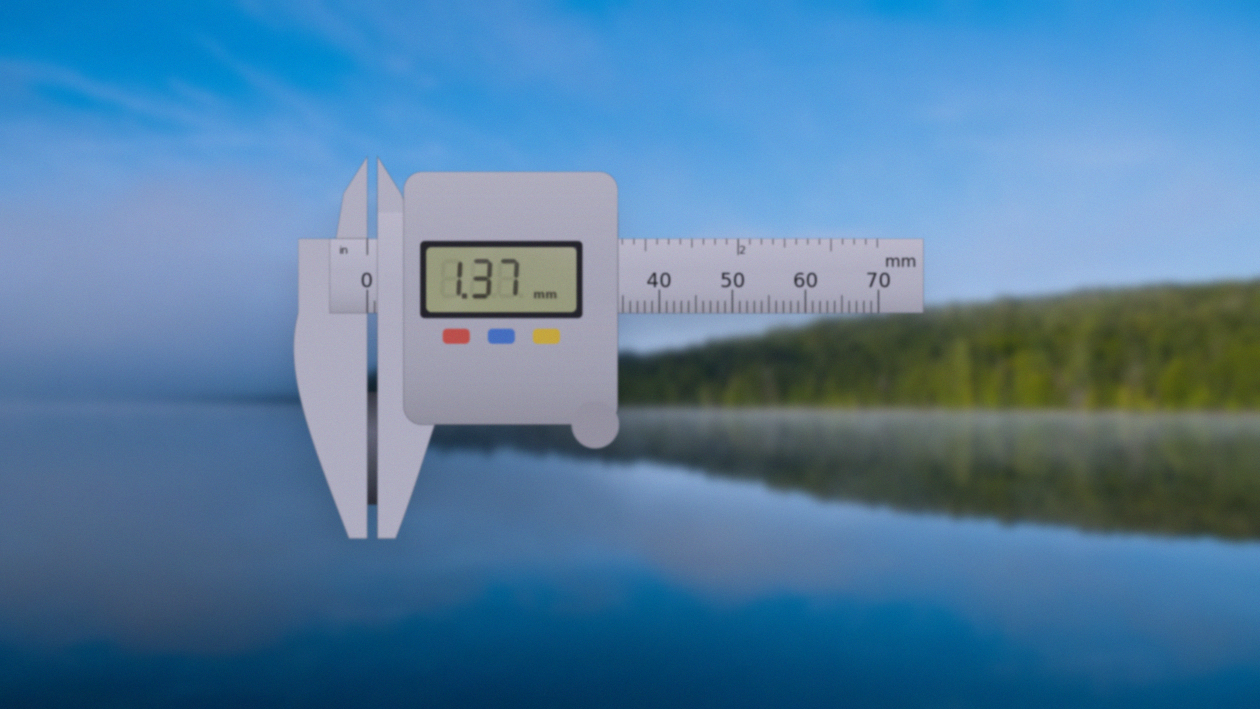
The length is 1.37mm
